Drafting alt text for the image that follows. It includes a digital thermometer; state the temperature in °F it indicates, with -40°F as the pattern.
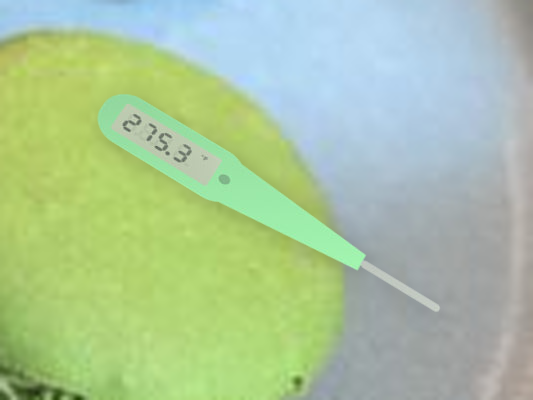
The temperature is 275.3°F
